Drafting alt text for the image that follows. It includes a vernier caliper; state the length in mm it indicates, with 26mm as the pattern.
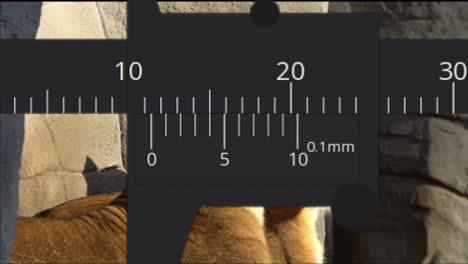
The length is 11.4mm
